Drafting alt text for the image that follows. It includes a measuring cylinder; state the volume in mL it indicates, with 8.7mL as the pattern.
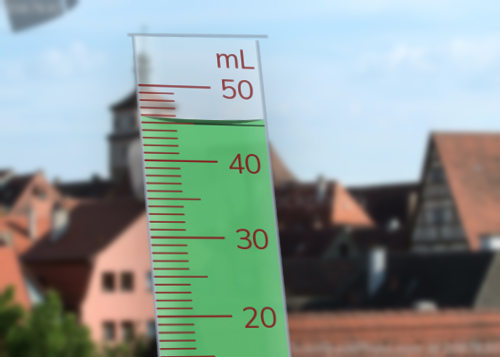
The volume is 45mL
